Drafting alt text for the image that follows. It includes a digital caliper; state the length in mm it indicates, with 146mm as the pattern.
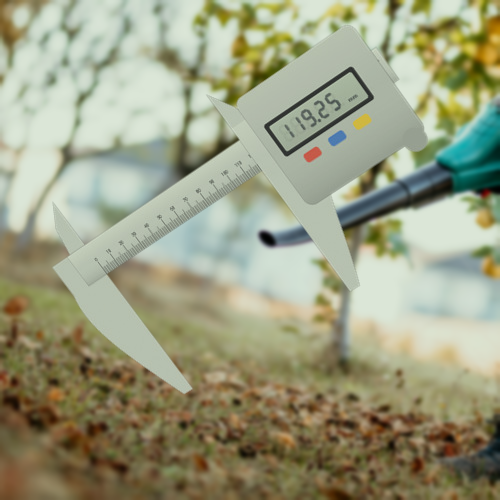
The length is 119.25mm
